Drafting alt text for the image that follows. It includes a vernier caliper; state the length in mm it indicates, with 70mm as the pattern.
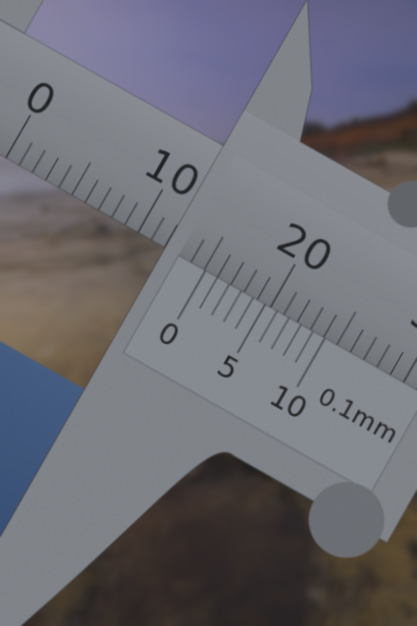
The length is 15.1mm
